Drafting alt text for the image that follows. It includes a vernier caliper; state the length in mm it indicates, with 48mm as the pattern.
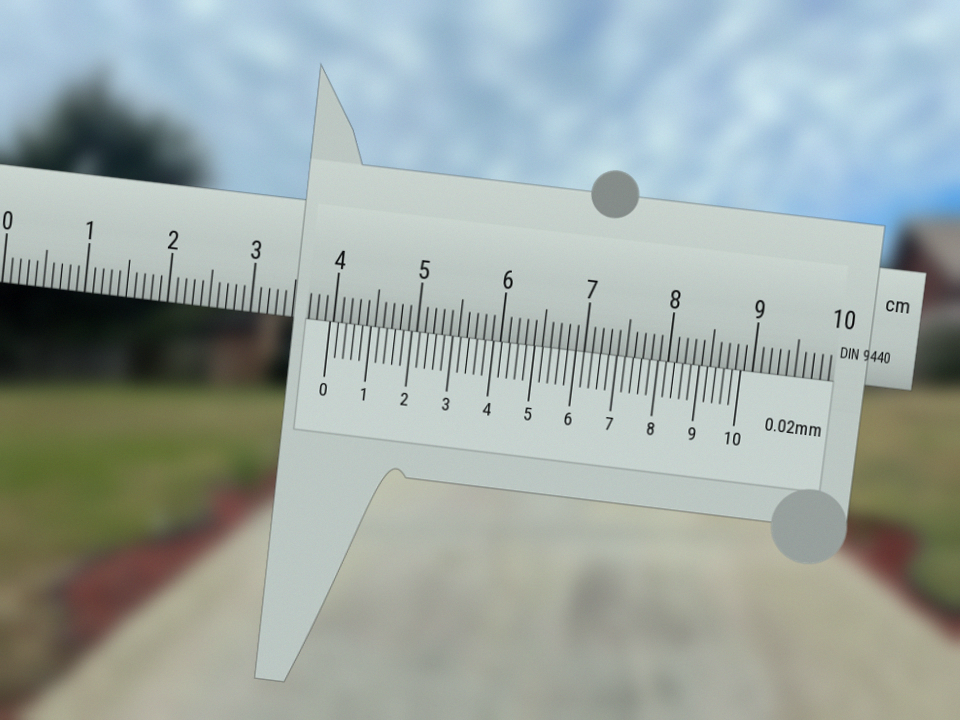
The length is 39.6mm
